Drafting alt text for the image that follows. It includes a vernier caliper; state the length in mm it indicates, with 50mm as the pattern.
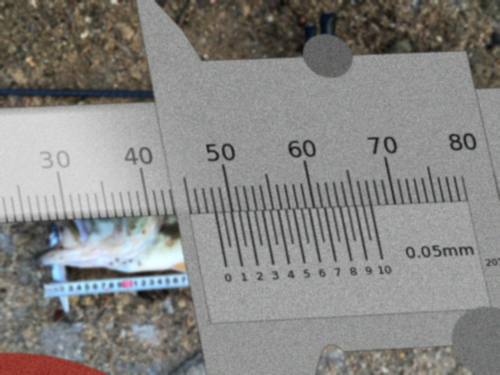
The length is 48.0mm
